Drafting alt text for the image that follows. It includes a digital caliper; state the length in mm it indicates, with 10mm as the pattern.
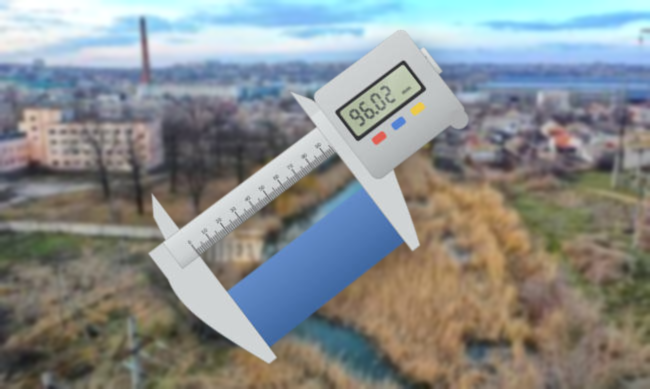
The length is 96.02mm
